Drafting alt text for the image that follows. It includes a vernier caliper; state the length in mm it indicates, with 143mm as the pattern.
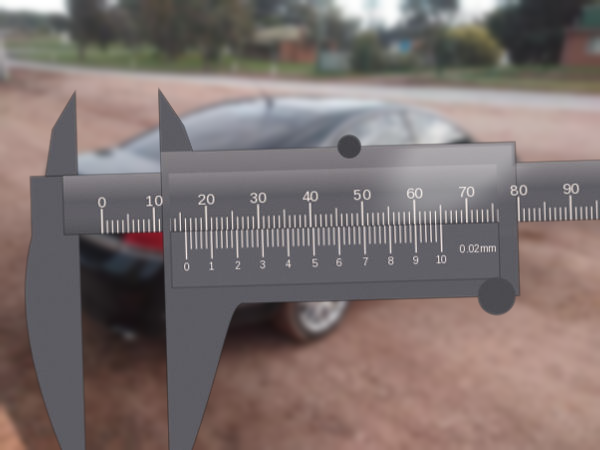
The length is 16.0mm
